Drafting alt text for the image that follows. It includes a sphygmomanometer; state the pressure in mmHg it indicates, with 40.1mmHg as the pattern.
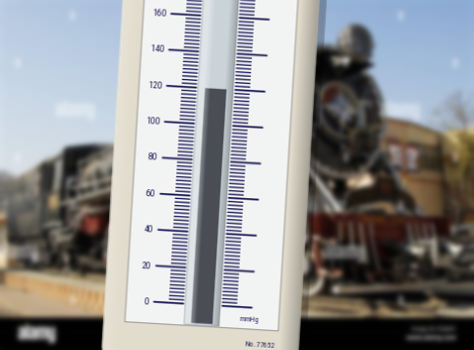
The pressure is 120mmHg
